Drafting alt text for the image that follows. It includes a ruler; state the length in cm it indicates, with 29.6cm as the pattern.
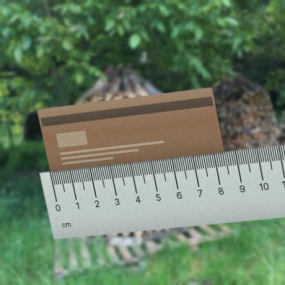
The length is 8.5cm
